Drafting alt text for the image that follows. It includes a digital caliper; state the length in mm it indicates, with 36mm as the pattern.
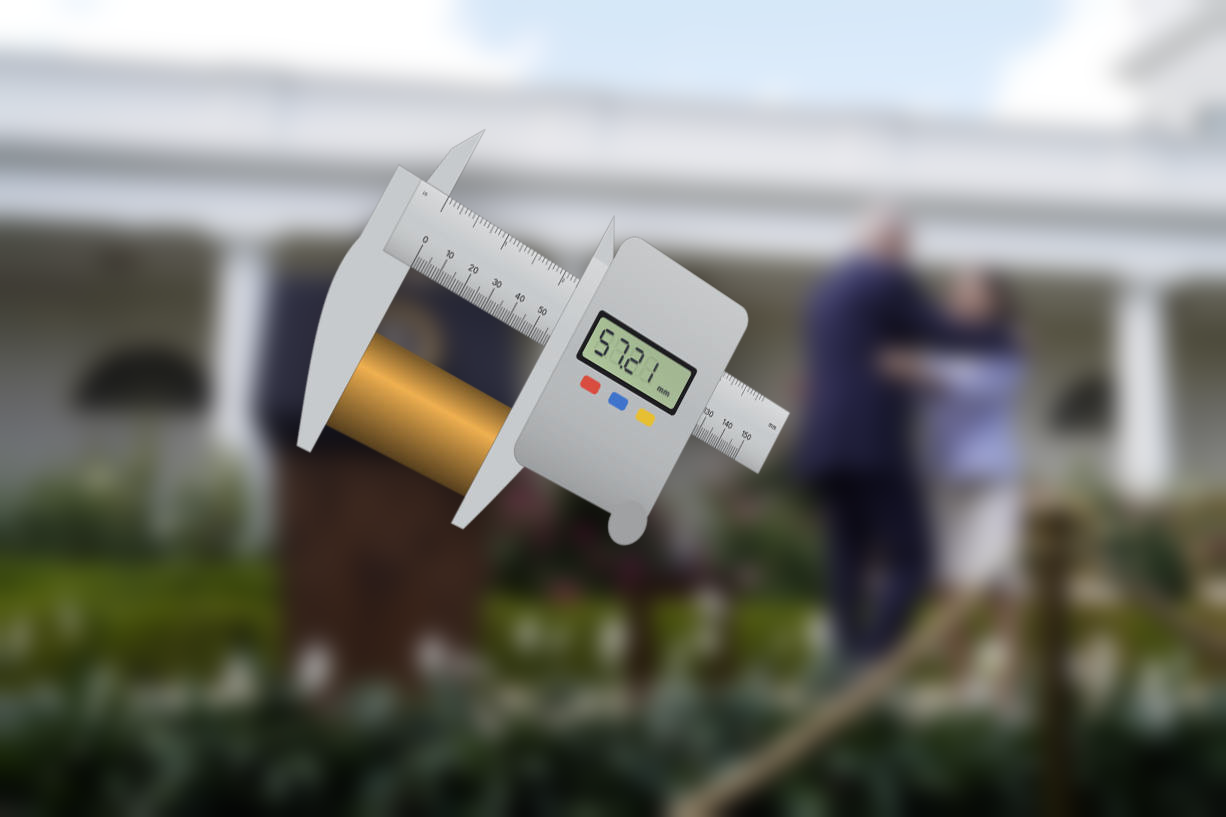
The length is 57.21mm
